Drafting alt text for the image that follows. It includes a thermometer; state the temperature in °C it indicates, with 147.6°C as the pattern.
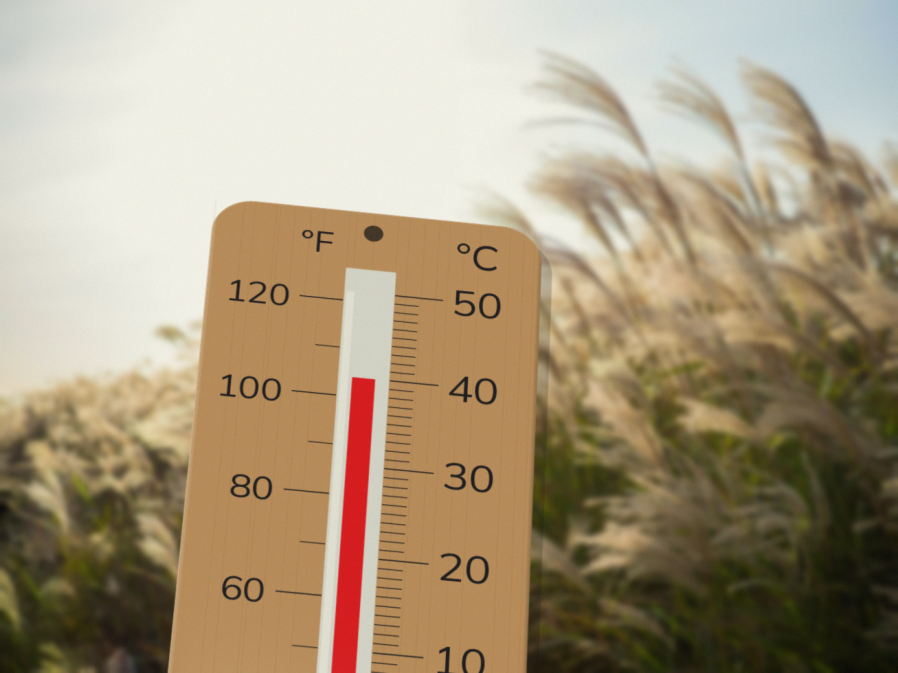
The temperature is 40°C
